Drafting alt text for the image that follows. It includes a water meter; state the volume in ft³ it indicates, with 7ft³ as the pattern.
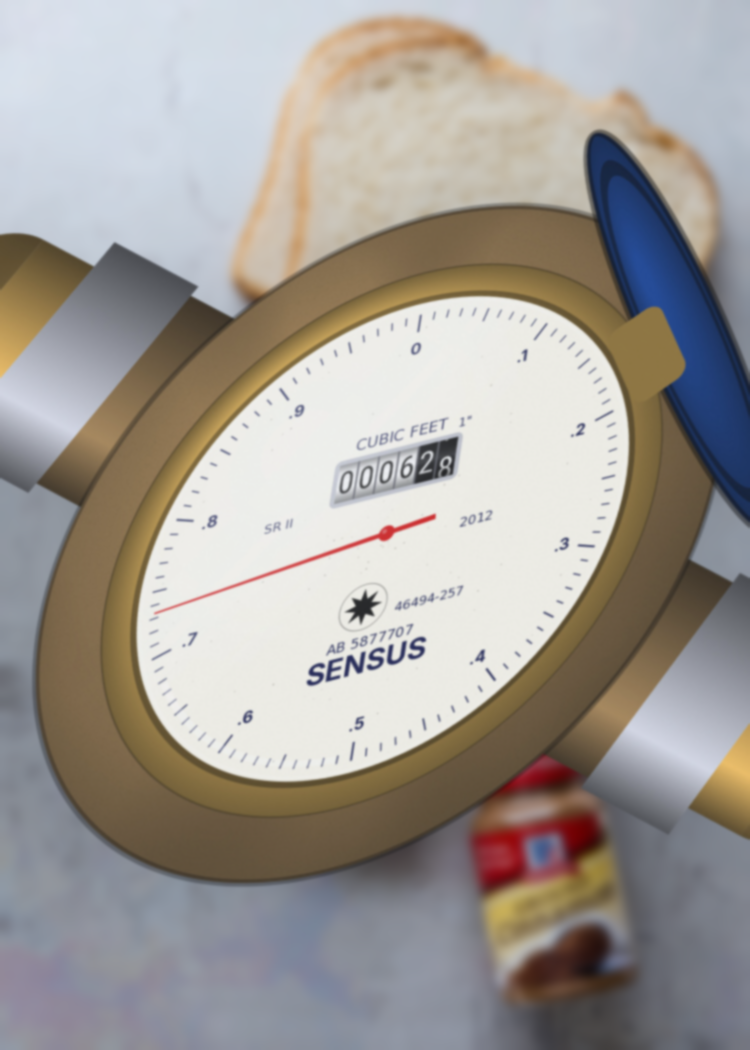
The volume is 627.73ft³
